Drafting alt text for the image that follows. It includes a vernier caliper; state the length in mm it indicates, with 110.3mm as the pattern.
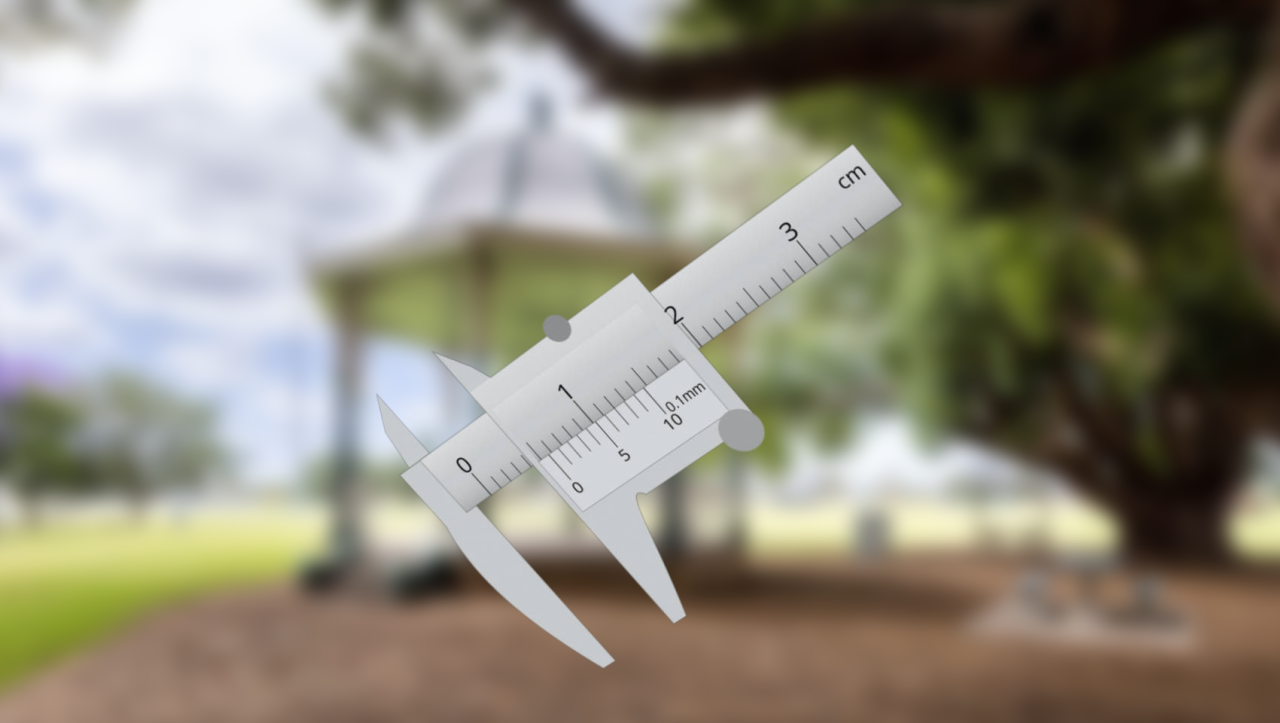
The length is 5.7mm
